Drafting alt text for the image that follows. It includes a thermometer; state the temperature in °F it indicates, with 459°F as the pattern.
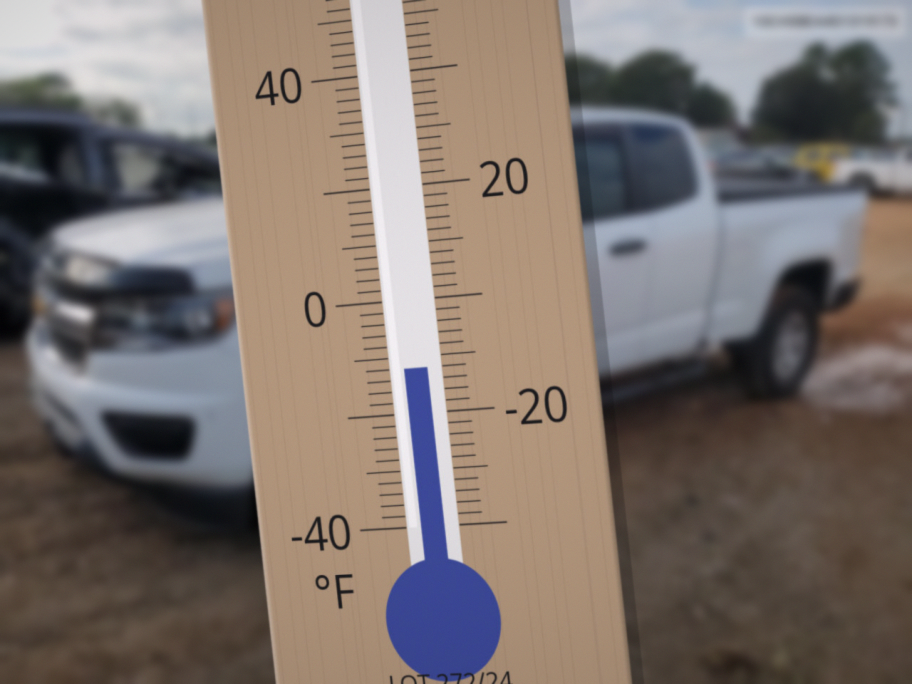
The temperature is -12°F
